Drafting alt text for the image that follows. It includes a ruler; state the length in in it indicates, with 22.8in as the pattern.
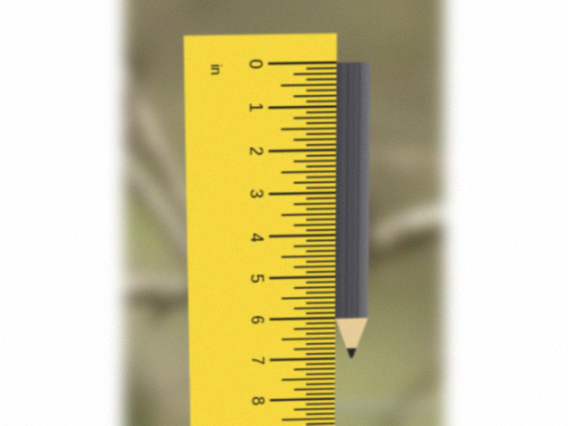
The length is 7in
